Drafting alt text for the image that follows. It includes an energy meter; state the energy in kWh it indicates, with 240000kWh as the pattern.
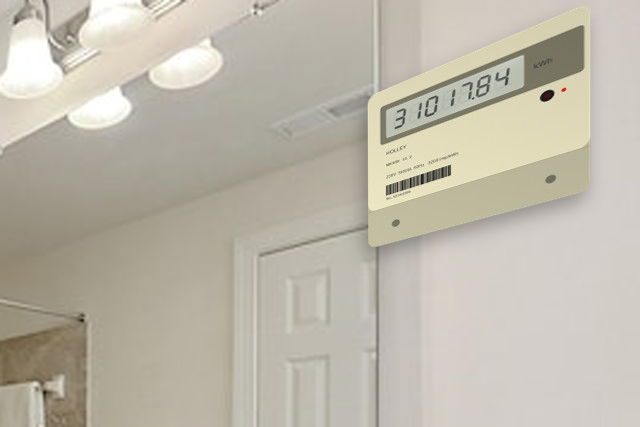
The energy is 31017.84kWh
